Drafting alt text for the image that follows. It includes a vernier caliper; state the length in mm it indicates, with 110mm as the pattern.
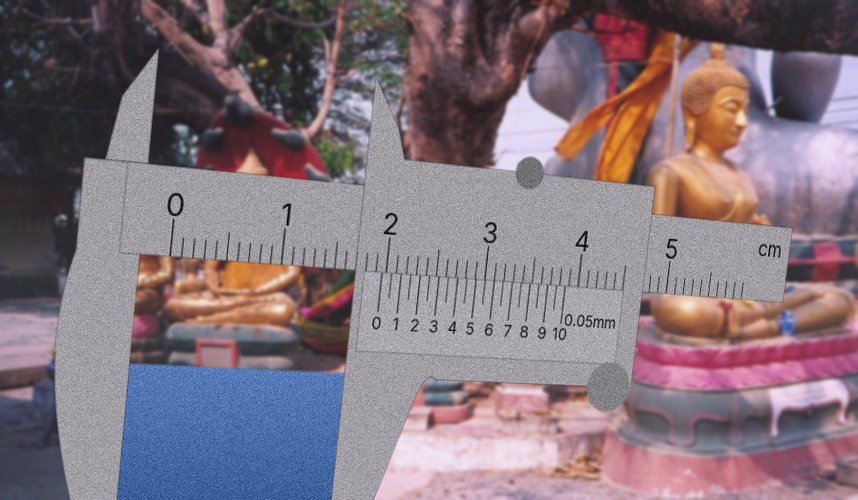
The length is 19.6mm
